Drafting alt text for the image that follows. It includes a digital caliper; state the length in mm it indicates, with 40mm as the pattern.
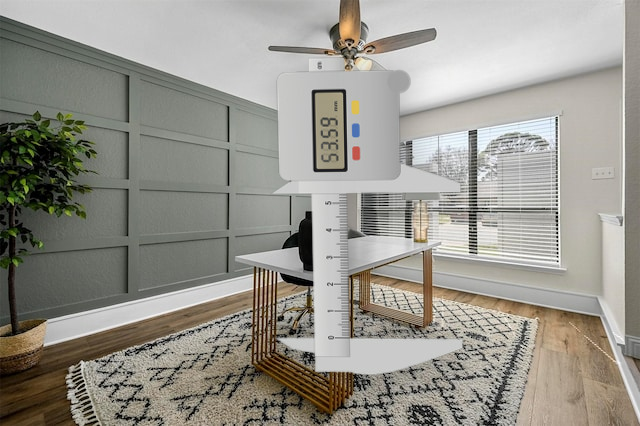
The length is 53.59mm
